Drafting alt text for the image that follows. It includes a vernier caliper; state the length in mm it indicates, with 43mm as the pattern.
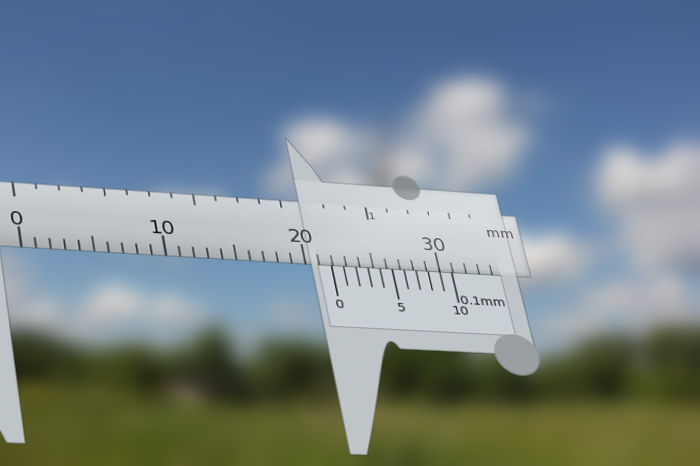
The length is 21.9mm
